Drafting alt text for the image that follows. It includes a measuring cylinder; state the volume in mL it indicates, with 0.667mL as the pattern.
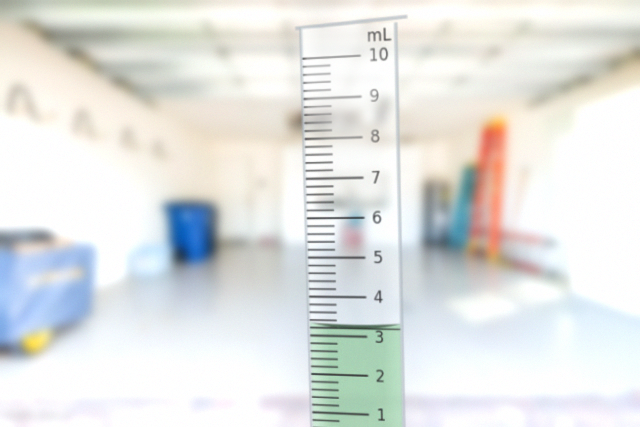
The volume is 3.2mL
